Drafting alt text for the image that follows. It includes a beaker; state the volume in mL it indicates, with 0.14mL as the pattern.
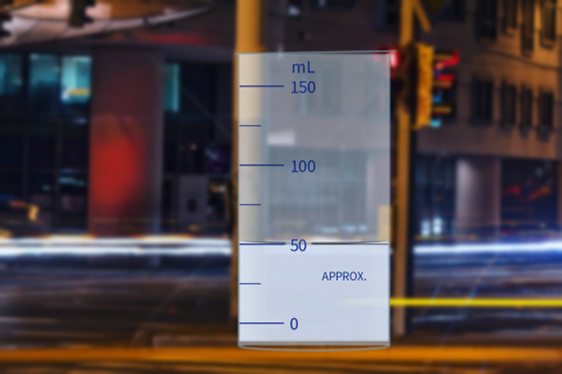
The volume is 50mL
